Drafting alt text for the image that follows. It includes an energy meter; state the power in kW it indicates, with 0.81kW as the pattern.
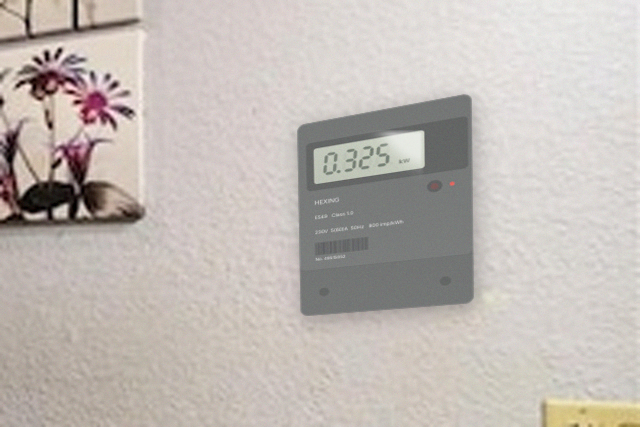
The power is 0.325kW
